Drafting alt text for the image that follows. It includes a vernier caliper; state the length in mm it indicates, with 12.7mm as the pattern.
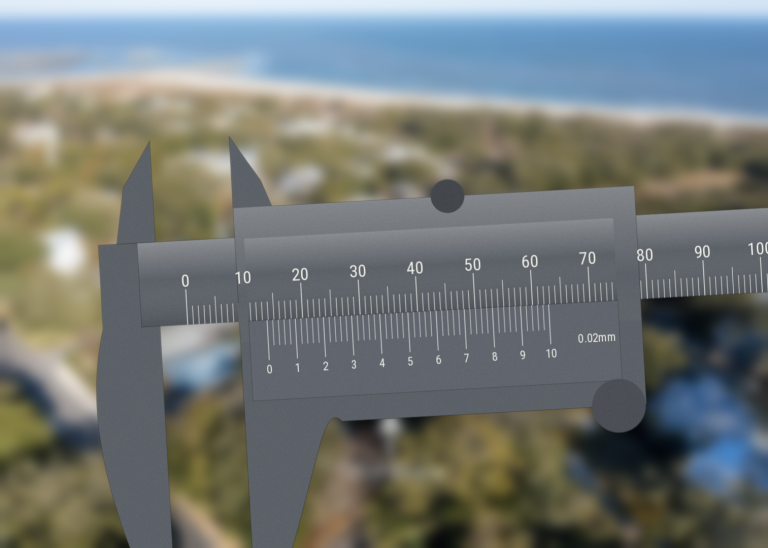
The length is 13.8mm
